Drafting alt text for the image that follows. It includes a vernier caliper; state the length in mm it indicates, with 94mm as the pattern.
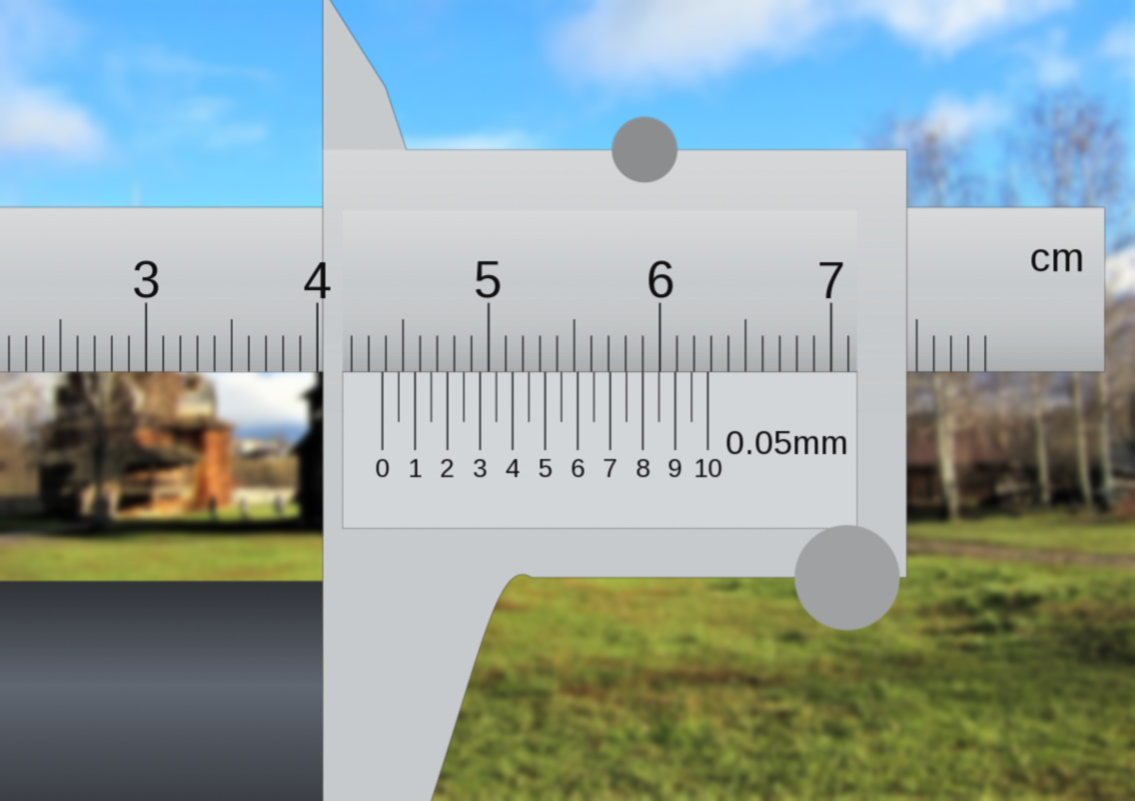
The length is 43.8mm
